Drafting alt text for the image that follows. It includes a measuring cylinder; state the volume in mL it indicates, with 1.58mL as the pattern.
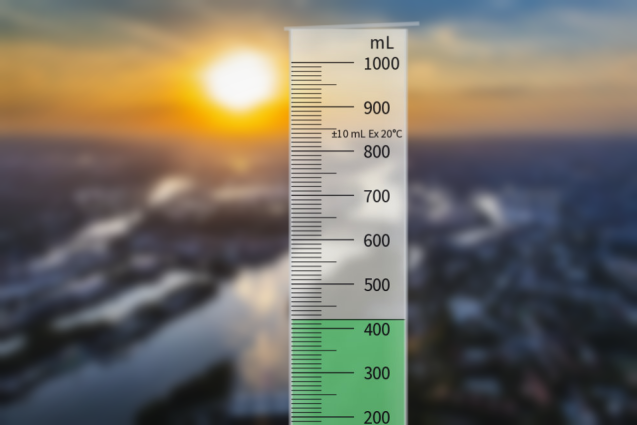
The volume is 420mL
